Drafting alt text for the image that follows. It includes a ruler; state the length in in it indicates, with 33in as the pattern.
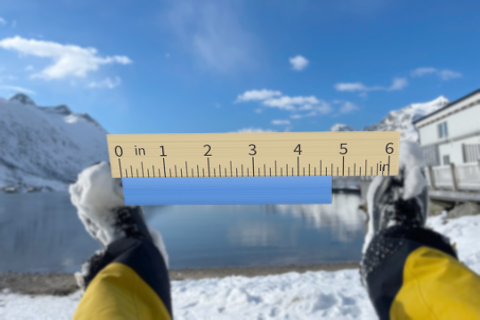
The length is 4.75in
